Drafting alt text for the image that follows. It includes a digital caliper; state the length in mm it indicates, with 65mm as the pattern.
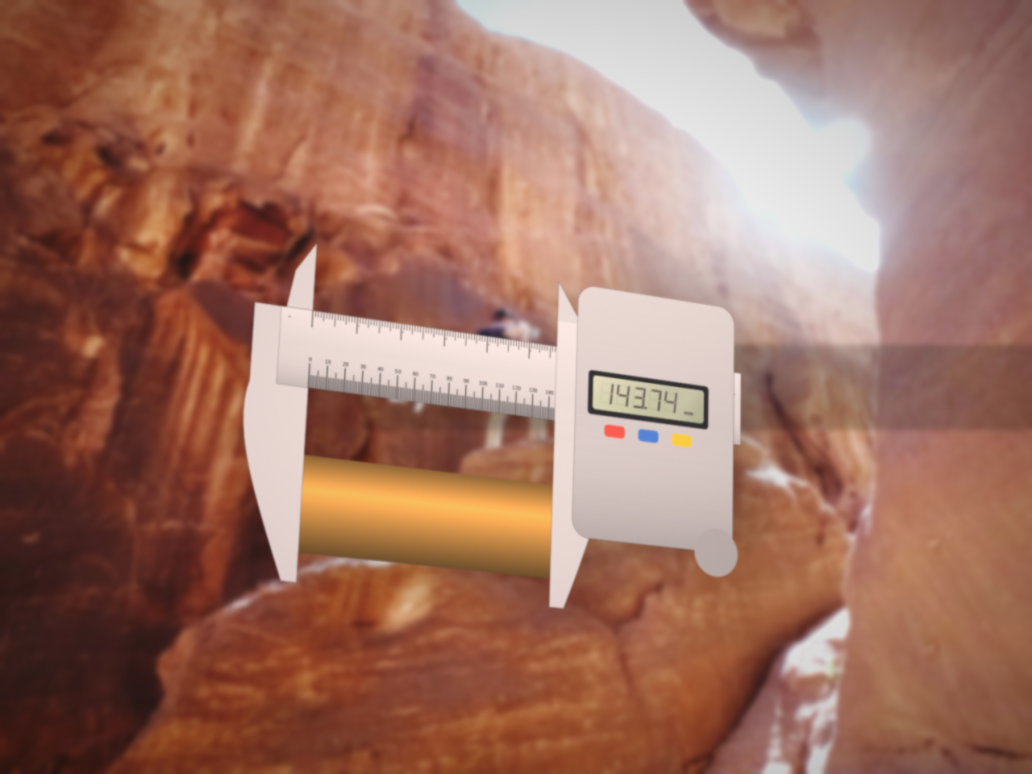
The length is 143.74mm
